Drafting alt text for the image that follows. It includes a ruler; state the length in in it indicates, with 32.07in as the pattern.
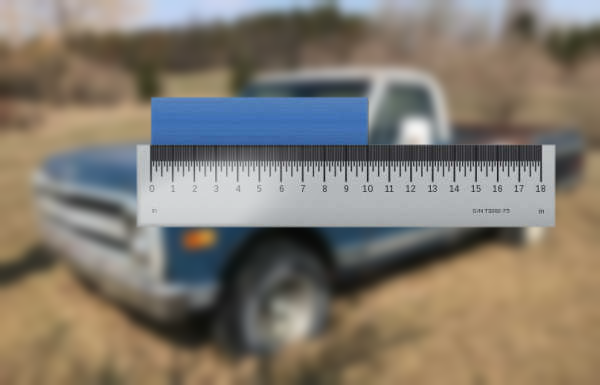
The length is 10in
